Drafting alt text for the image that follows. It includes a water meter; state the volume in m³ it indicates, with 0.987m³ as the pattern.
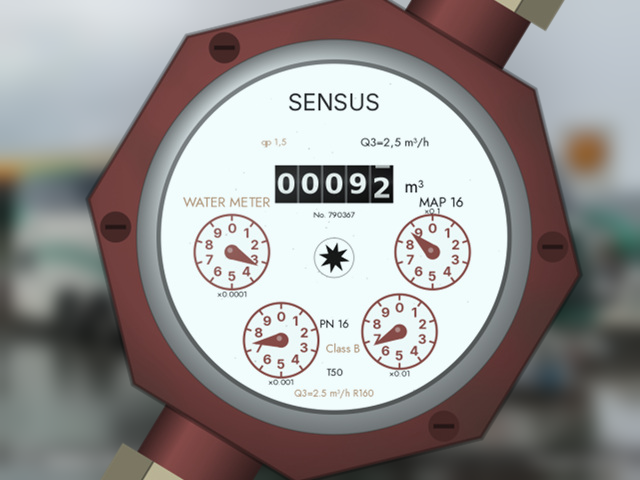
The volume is 91.8673m³
